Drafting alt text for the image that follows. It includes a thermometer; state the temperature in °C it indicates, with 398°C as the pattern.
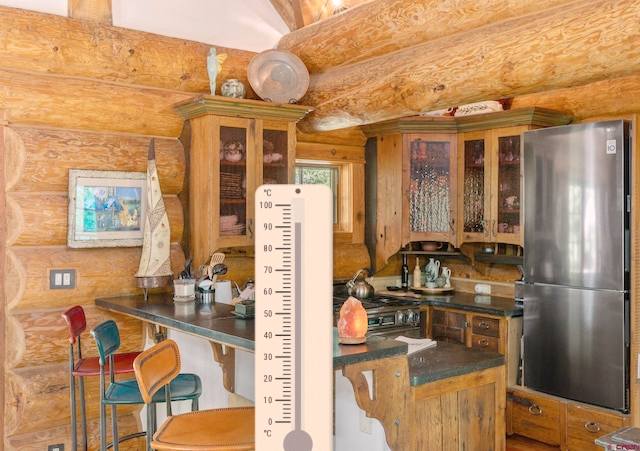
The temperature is 92°C
